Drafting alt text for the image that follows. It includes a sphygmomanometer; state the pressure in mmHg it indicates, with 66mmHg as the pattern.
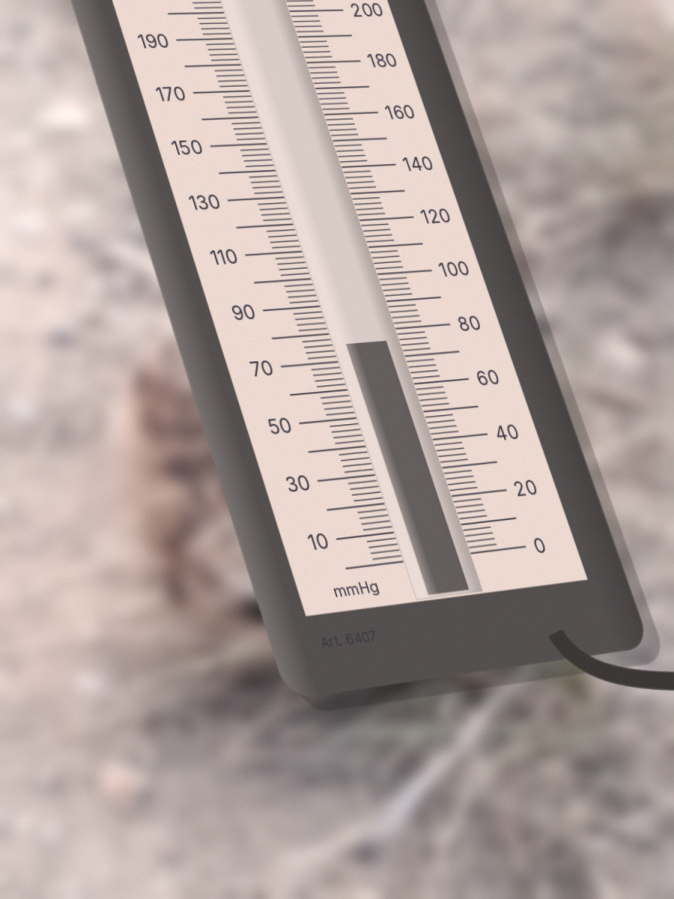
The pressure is 76mmHg
